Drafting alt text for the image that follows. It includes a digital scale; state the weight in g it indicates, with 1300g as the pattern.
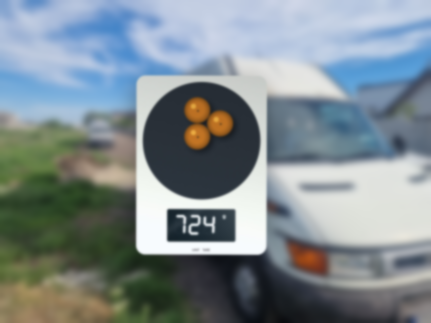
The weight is 724g
